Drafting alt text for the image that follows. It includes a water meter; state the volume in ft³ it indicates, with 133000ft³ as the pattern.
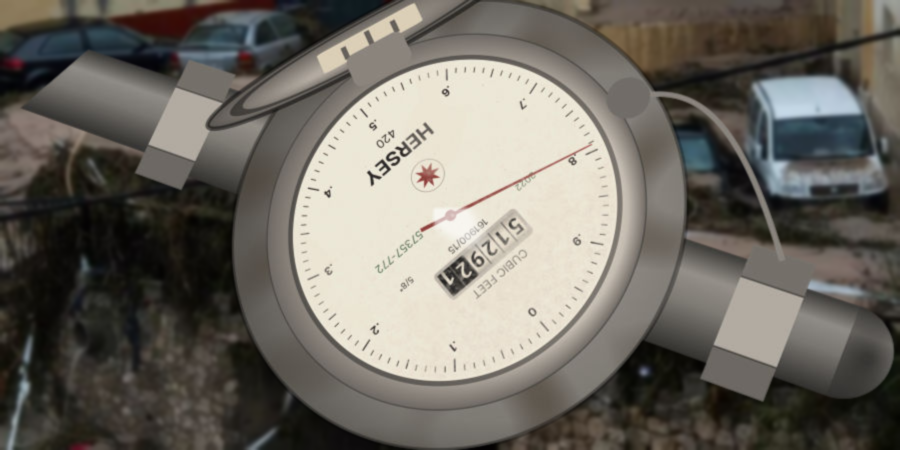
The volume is 512920.79ft³
